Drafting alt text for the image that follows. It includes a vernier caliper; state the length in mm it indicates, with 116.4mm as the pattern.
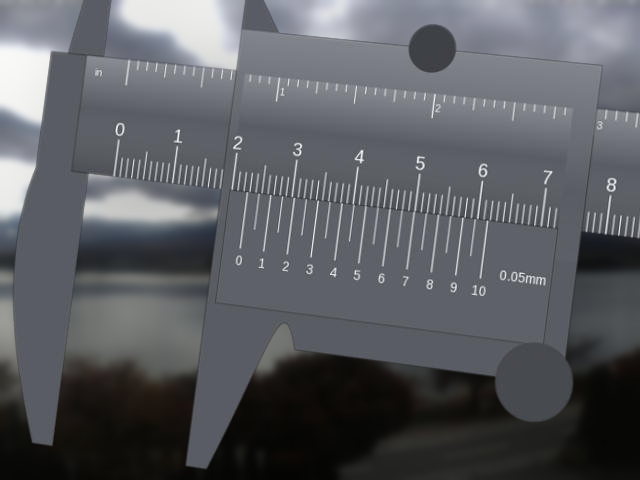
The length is 22.6mm
